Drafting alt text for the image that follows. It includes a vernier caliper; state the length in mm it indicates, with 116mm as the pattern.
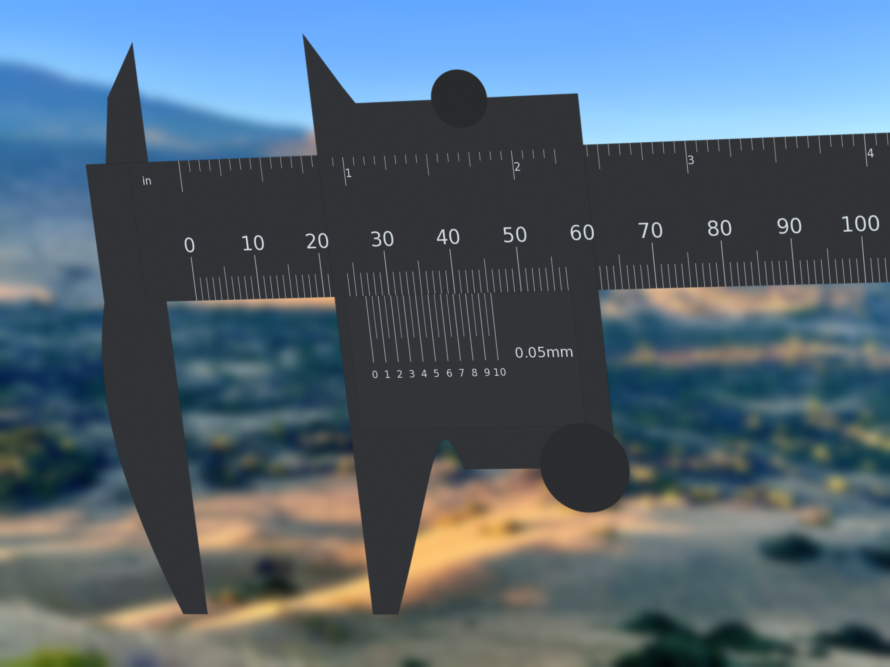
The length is 26.4mm
